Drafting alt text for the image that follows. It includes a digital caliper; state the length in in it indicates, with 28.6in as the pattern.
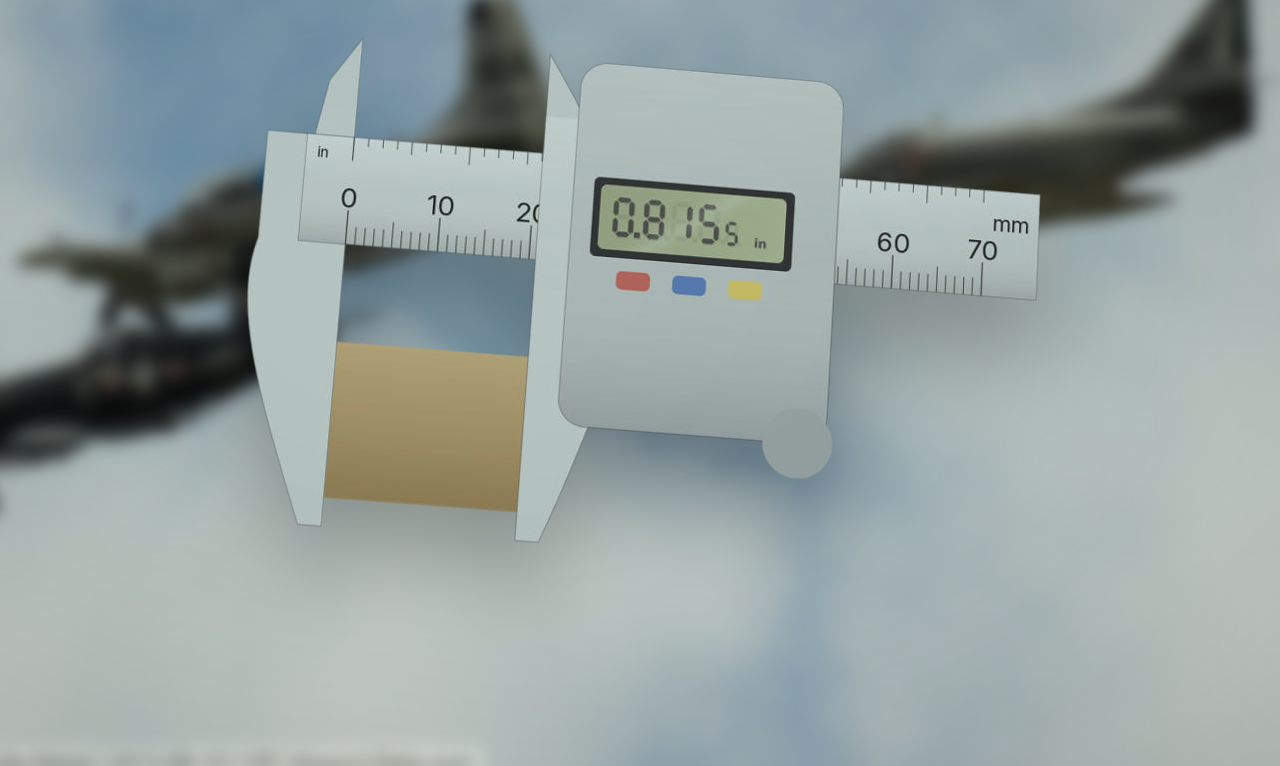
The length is 0.8155in
